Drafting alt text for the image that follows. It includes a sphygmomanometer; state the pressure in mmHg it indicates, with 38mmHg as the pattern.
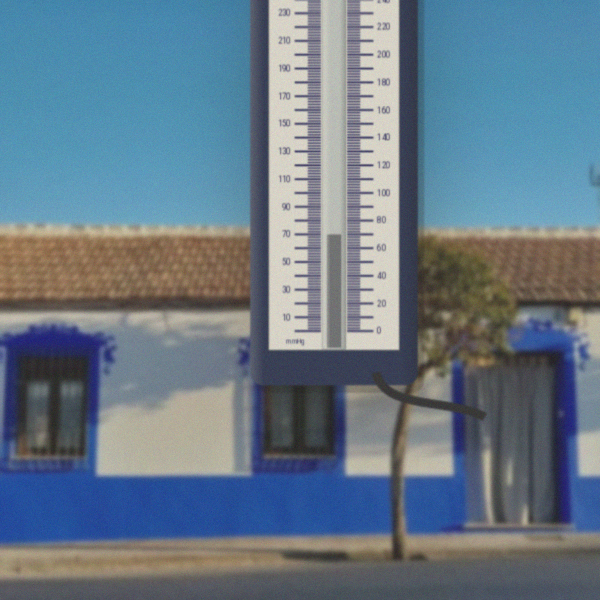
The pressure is 70mmHg
